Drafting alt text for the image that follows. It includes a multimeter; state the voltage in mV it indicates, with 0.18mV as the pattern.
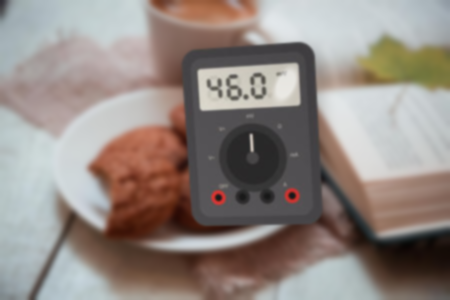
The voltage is 46.0mV
